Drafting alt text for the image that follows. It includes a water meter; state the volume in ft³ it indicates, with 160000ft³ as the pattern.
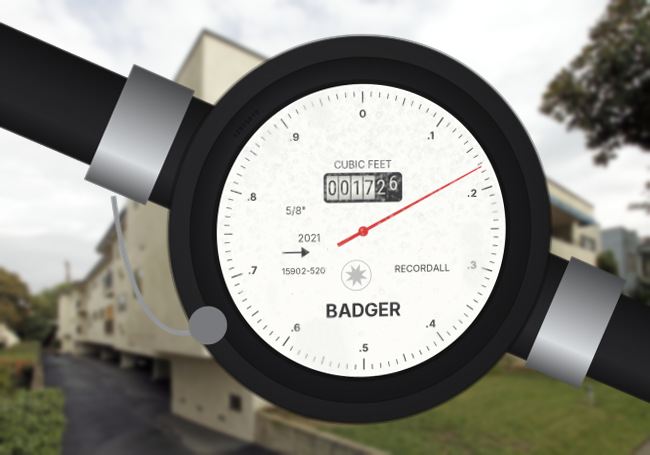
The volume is 1726.17ft³
